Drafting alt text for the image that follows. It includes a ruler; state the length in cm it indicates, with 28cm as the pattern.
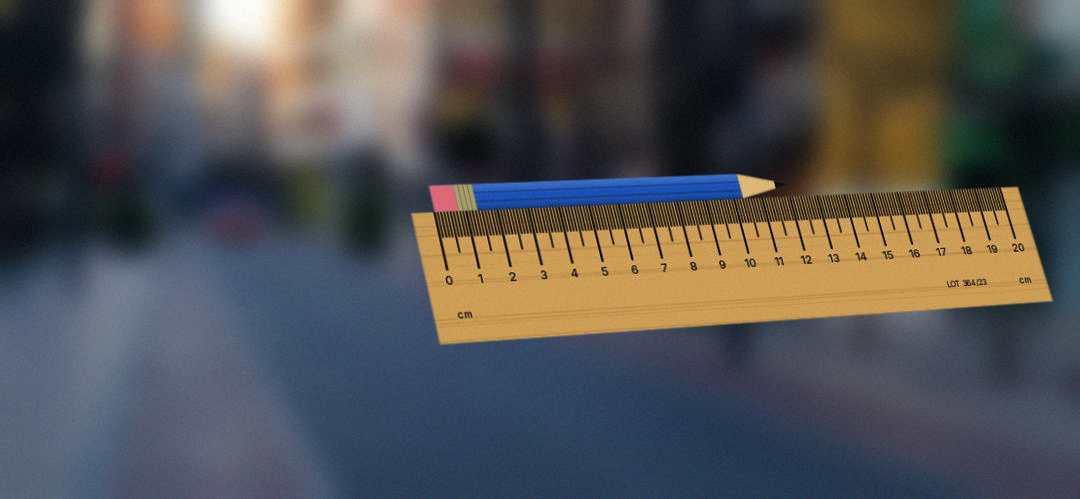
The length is 12cm
